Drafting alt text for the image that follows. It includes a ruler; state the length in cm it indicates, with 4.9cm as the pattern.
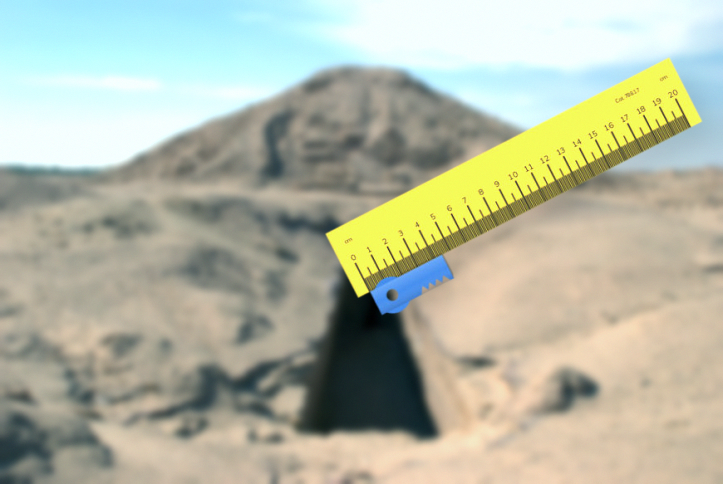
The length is 4.5cm
